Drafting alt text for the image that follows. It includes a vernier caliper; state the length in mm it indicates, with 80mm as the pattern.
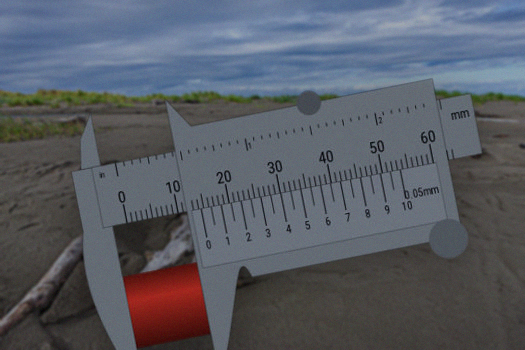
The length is 14.5mm
